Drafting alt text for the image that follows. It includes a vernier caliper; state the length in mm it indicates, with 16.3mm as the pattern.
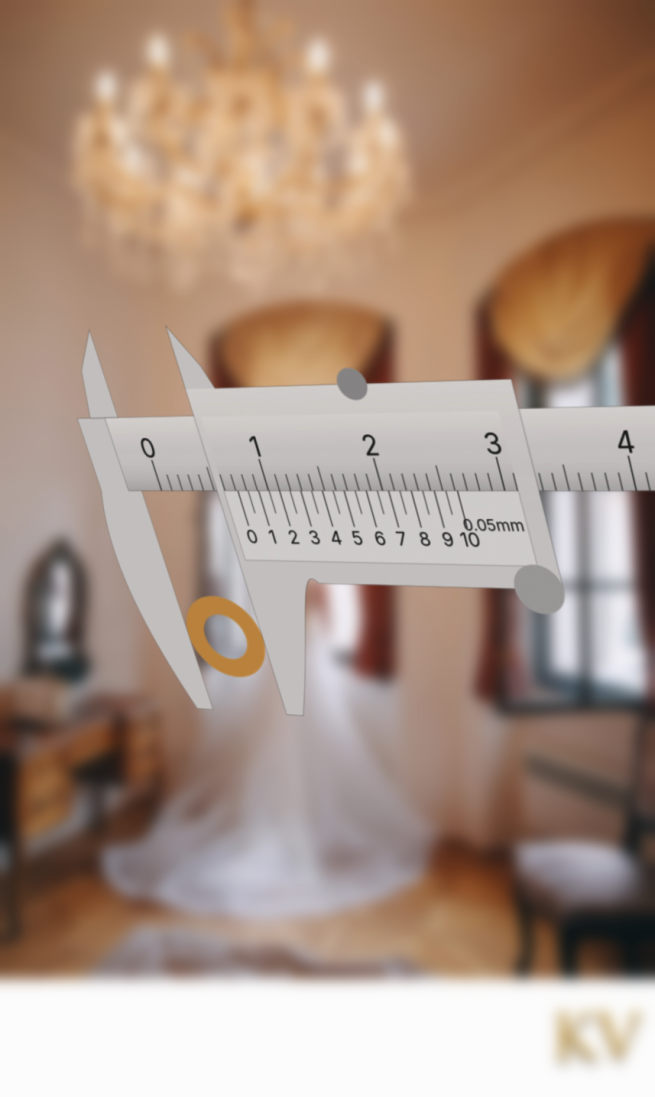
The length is 7.2mm
